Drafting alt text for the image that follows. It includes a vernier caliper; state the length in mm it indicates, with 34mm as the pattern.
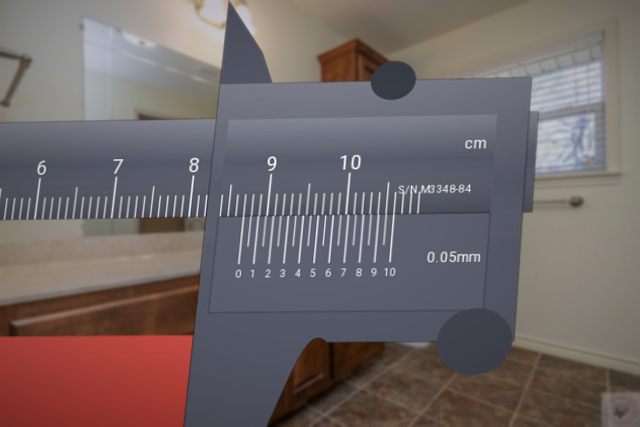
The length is 87.0mm
